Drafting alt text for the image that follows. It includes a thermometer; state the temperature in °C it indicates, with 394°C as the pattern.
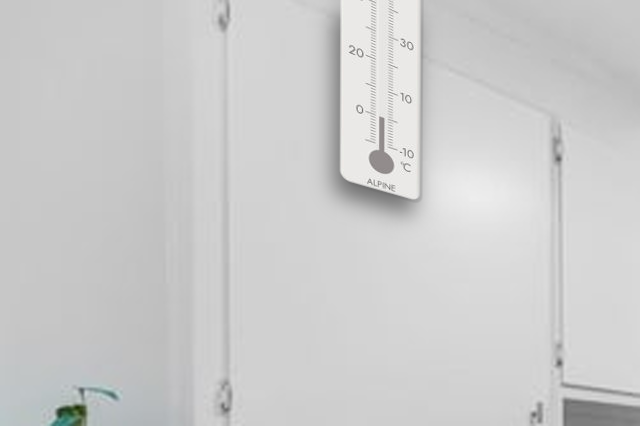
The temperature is 0°C
